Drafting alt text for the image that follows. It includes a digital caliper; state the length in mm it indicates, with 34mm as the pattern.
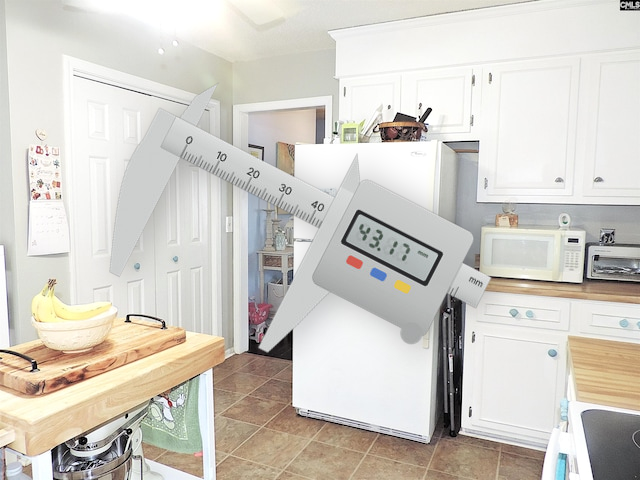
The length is 43.17mm
